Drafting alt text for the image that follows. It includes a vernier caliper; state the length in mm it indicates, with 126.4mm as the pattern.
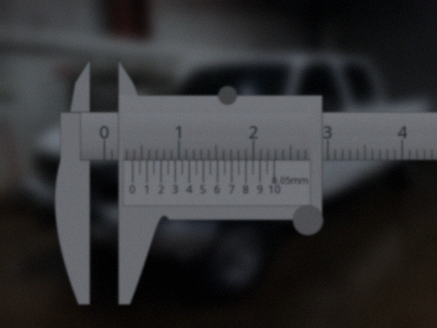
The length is 3.8mm
